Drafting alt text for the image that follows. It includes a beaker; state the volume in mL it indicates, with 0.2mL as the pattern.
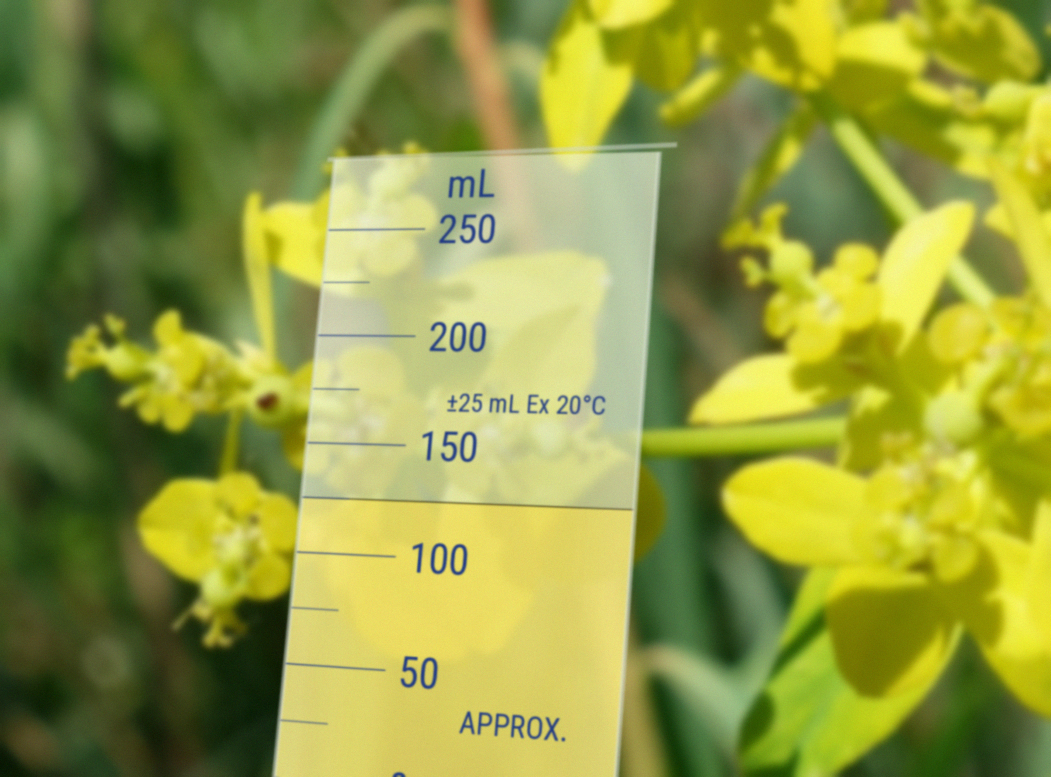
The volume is 125mL
